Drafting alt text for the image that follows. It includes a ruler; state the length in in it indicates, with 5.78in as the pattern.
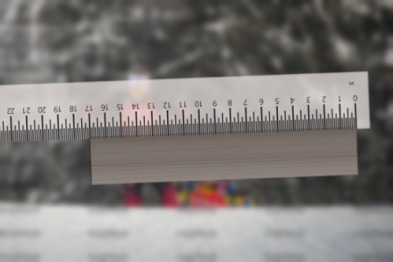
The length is 17in
